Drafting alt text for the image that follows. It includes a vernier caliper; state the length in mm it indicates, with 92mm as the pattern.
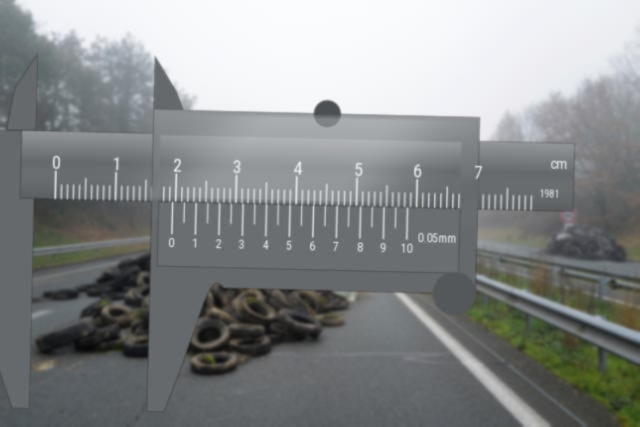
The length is 19.5mm
